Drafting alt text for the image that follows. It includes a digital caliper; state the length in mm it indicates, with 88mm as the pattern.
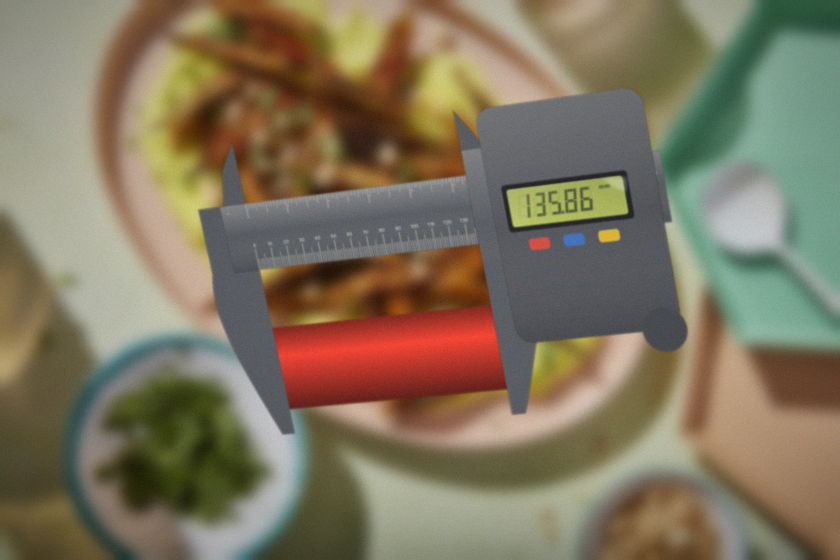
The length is 135.86mm
